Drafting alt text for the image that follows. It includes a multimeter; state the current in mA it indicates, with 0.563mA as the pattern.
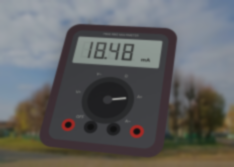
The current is 18.48mA
